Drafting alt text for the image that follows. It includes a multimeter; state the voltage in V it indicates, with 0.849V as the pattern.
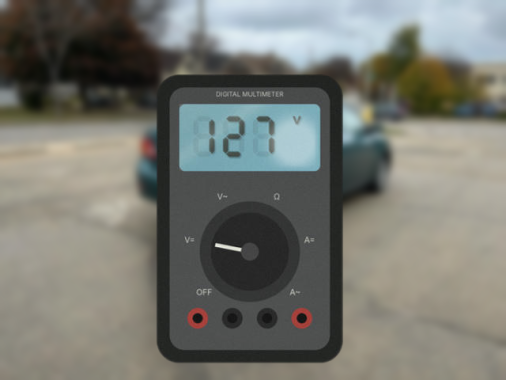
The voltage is 127V
